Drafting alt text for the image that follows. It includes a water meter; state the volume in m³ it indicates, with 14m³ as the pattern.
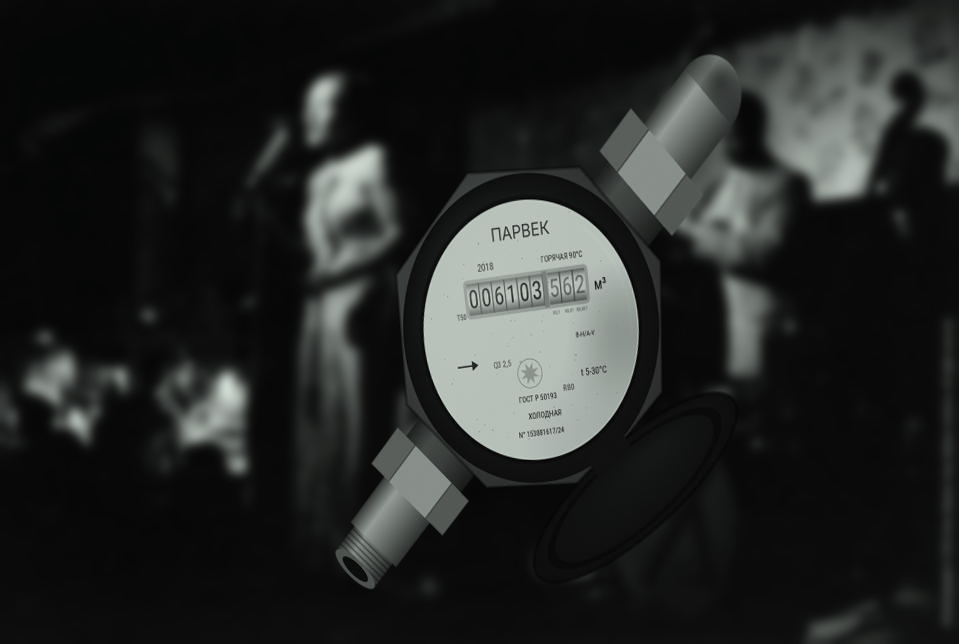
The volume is 6103.562m³
